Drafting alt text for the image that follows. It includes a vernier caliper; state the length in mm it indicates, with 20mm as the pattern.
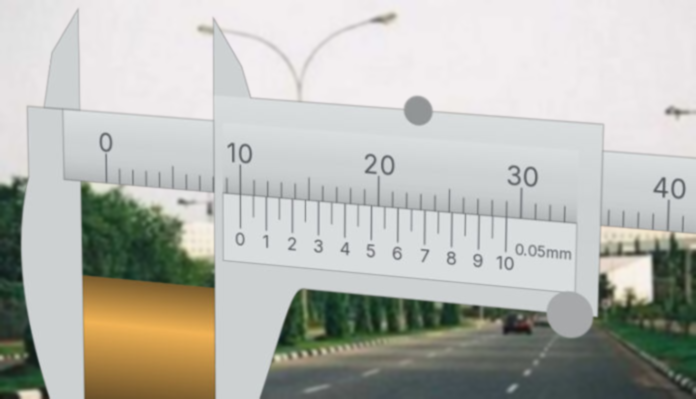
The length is 10.0mm
